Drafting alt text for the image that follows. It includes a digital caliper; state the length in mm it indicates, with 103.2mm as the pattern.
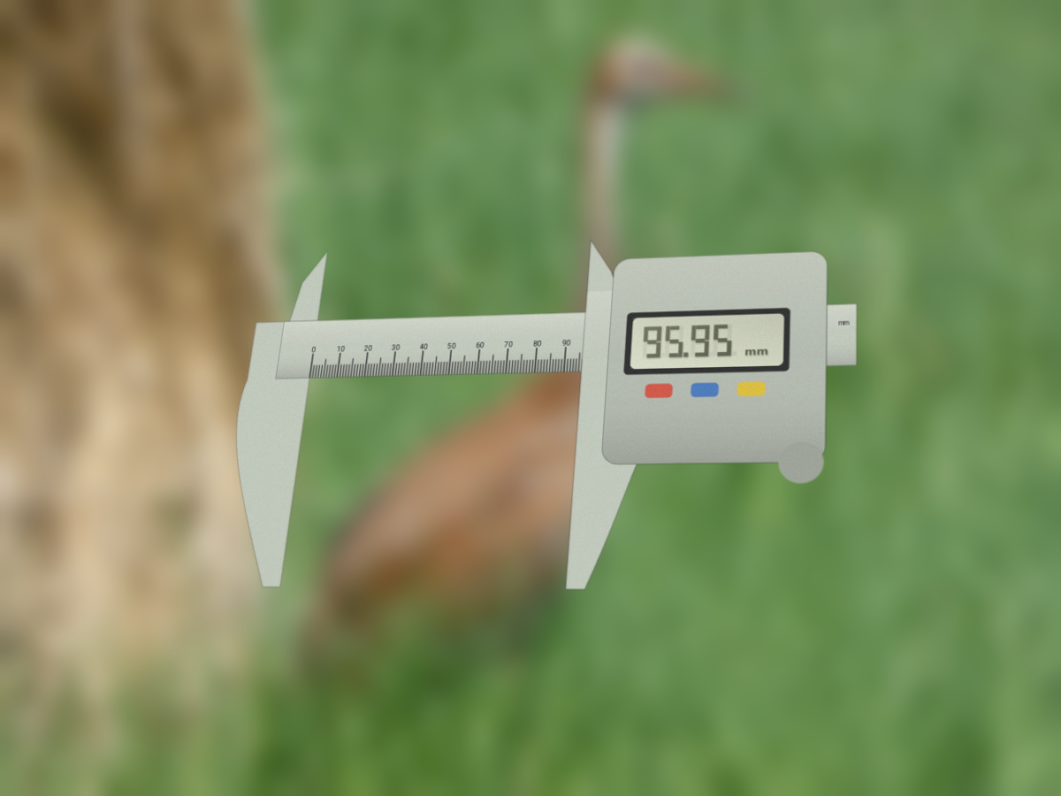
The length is 95.95mm
